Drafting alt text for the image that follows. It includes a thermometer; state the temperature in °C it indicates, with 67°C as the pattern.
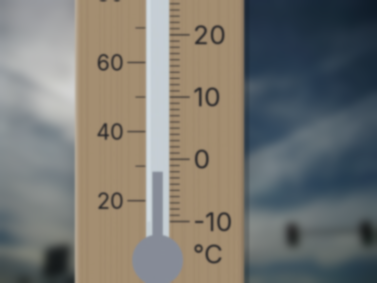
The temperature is -2°C
